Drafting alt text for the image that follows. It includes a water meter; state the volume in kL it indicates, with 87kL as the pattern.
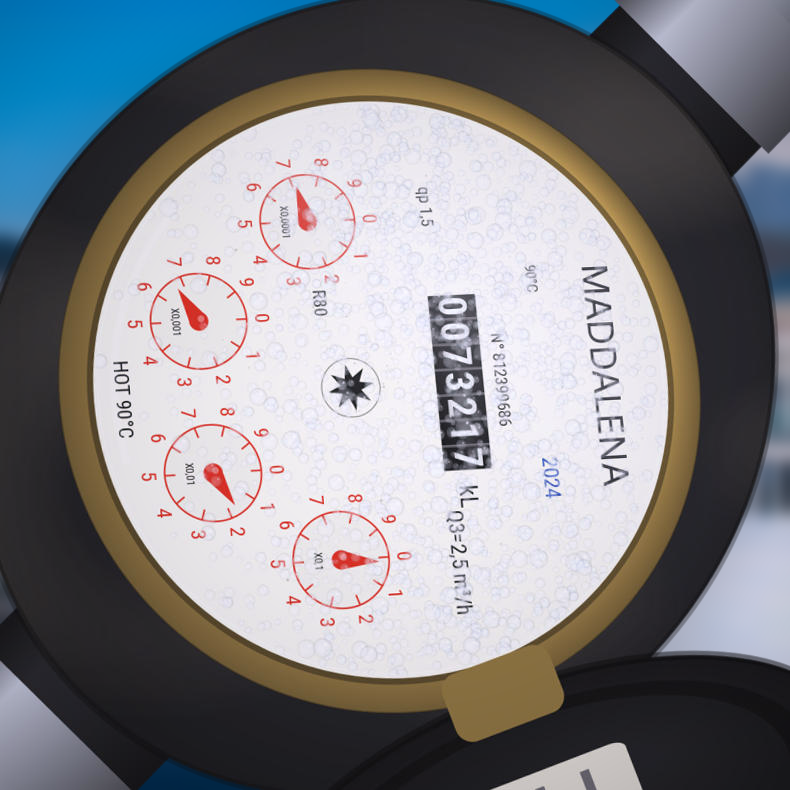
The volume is 73217.0167kL
